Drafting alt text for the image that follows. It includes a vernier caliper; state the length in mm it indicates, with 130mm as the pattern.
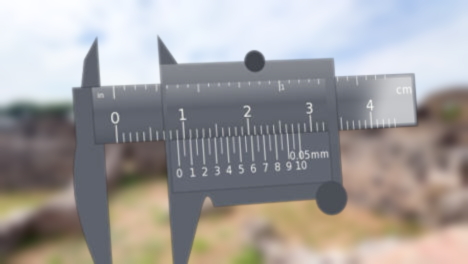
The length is 9.0mm
